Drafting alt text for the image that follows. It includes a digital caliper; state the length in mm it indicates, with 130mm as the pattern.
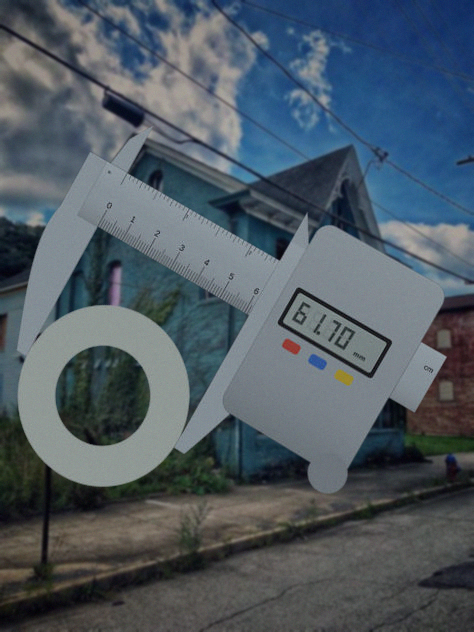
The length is 61.70mm
